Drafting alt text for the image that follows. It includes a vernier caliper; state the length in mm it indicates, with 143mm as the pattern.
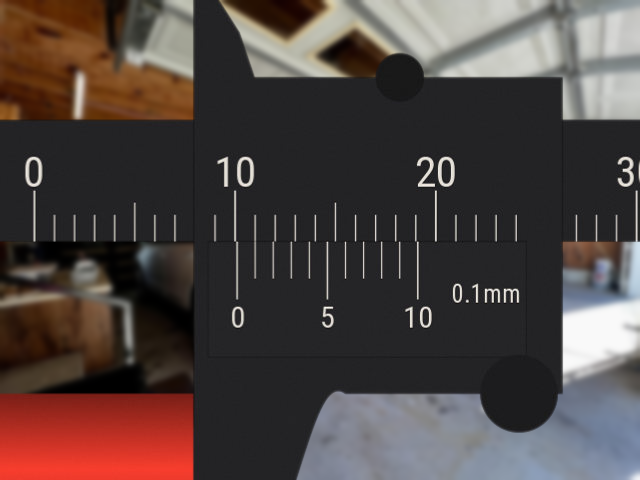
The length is 10.1mm
